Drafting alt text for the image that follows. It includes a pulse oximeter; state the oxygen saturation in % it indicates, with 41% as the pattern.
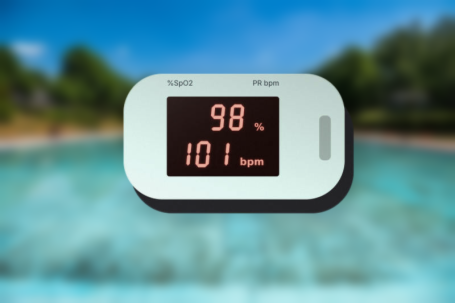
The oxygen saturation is 98%
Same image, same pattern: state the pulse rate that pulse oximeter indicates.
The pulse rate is 101bpm
